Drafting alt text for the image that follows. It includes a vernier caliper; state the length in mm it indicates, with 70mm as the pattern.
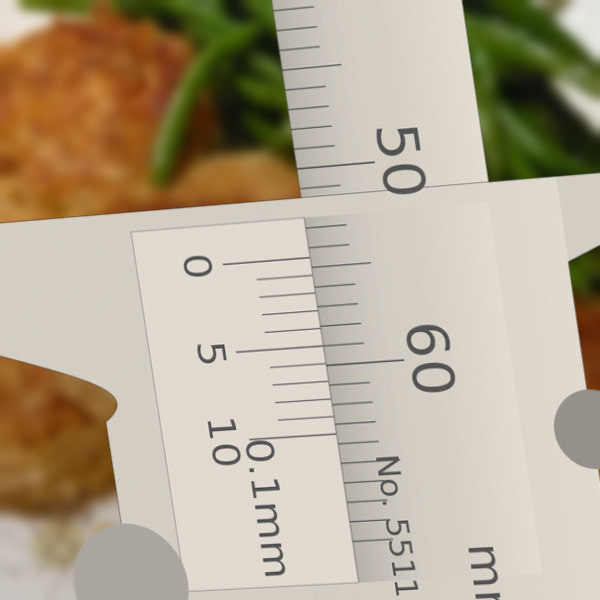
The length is 54.5mm
